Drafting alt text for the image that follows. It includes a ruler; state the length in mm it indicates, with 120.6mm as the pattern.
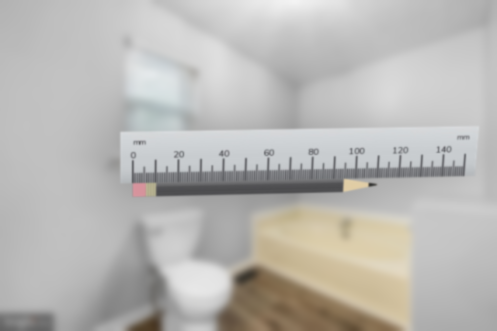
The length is 110mm
